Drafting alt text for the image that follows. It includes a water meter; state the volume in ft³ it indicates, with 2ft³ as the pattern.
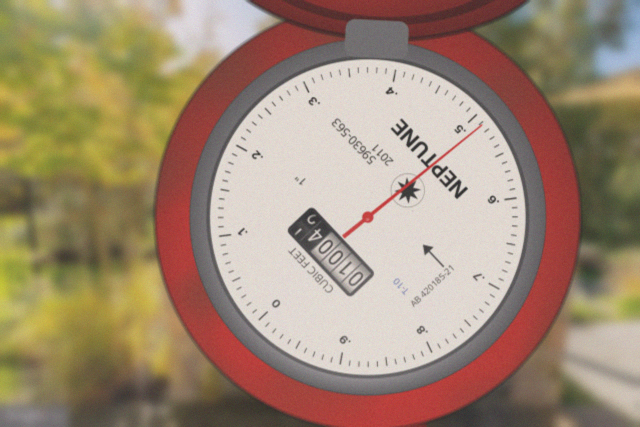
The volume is 10041.51ft³
